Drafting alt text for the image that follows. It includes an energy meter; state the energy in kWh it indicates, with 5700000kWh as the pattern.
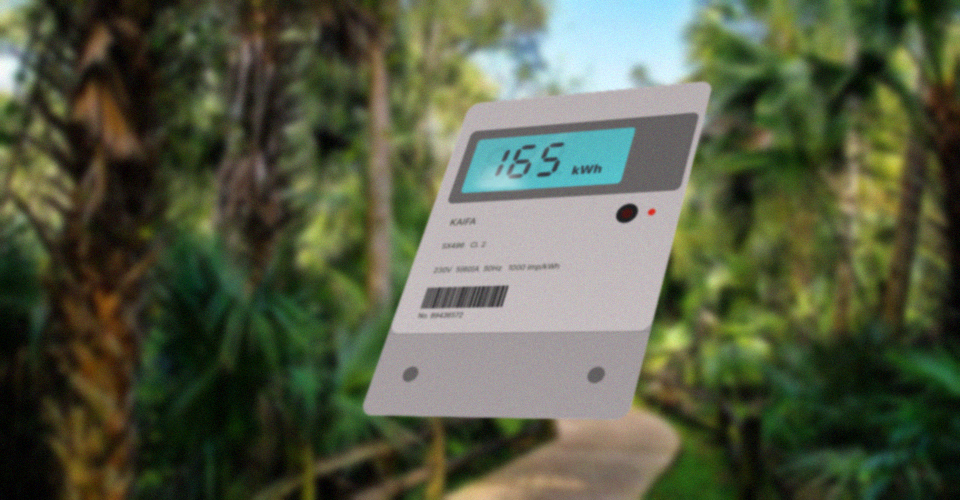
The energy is 165kWh
